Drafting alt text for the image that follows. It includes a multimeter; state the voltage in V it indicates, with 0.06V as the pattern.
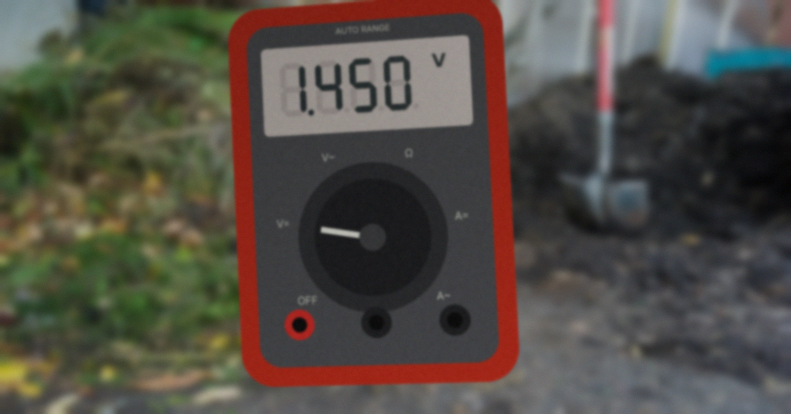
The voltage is 1.450V
